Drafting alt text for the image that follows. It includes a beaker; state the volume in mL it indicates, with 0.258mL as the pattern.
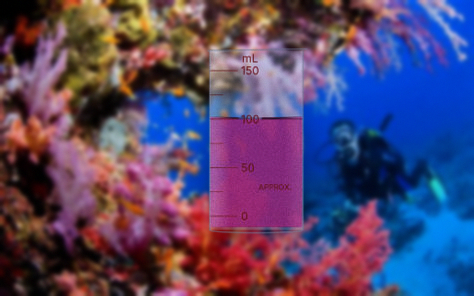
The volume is 100mL
